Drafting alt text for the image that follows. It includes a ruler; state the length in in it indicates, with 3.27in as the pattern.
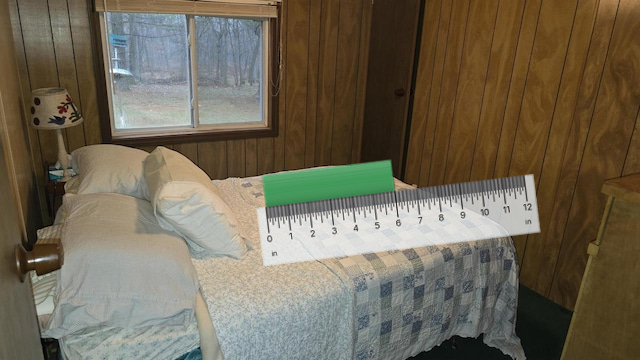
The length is 6in
